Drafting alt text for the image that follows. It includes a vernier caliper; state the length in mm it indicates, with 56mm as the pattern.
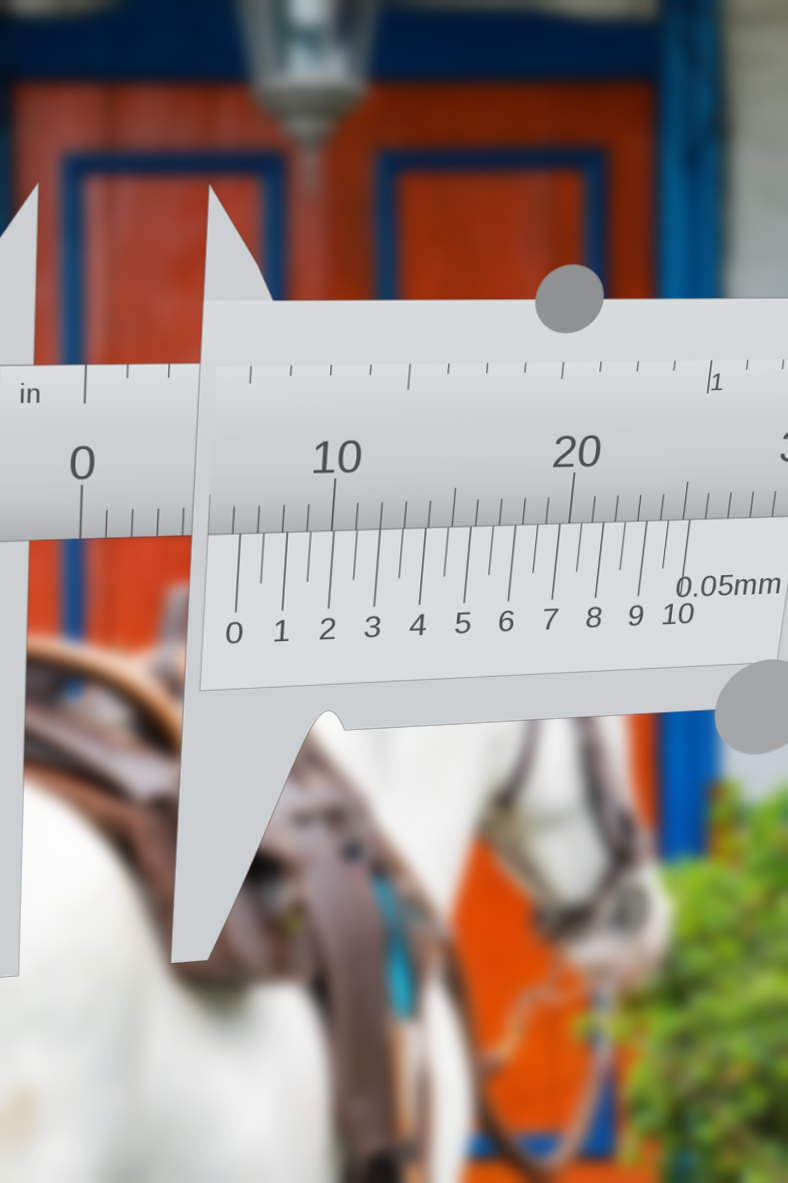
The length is 6.3mm
